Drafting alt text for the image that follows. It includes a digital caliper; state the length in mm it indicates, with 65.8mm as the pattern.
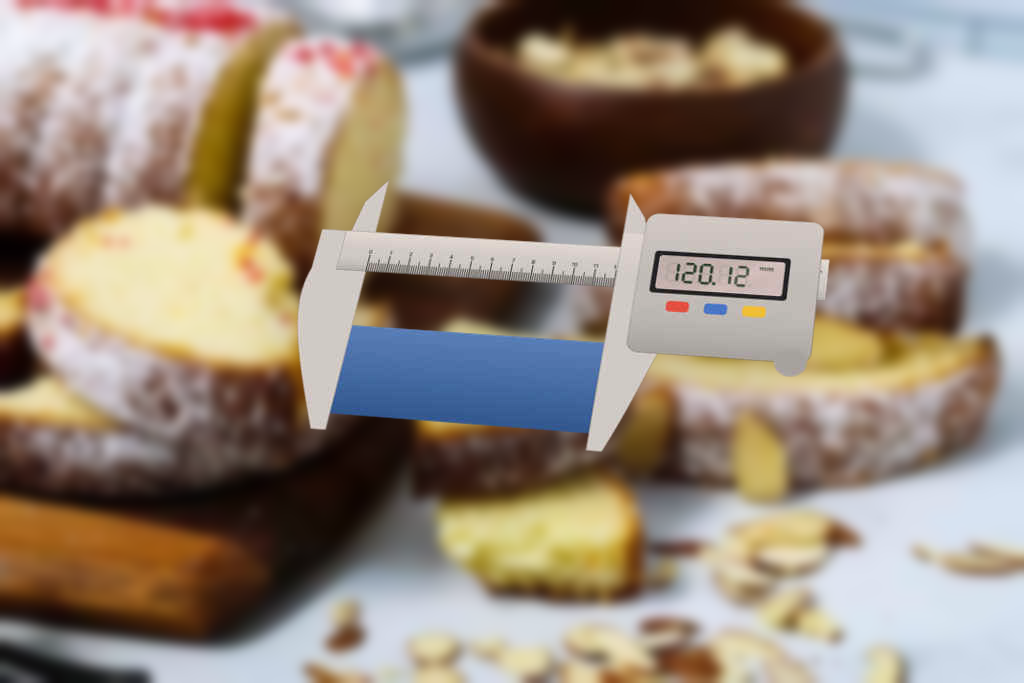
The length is 120.12mm
